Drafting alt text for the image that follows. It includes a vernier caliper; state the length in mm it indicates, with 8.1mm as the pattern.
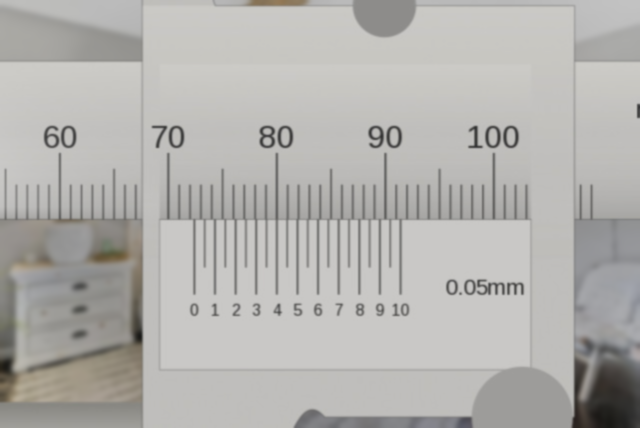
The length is 72.4mm
